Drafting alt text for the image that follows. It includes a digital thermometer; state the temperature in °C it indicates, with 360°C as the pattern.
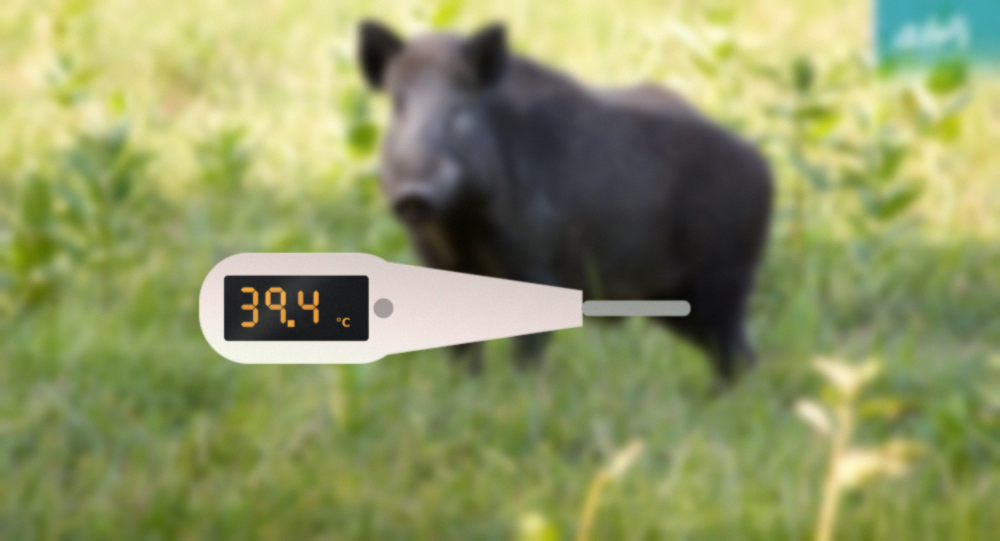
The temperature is 39.4°C
